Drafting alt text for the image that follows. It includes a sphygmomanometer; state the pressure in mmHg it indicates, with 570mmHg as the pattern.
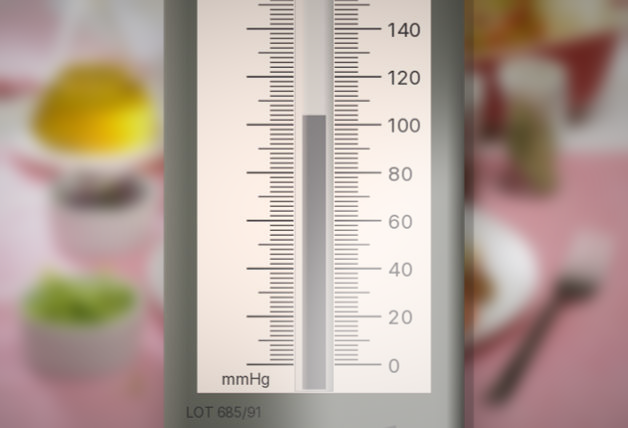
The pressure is 104mmHg
